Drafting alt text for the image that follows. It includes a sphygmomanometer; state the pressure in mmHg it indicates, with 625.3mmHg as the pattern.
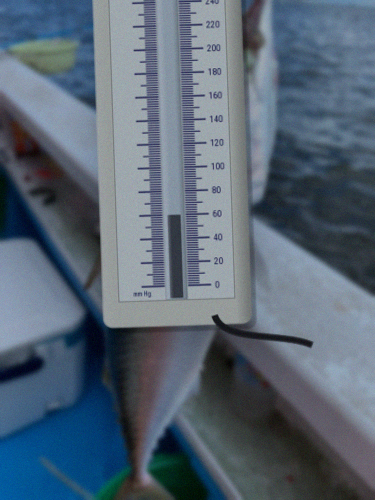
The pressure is 60mmHg
